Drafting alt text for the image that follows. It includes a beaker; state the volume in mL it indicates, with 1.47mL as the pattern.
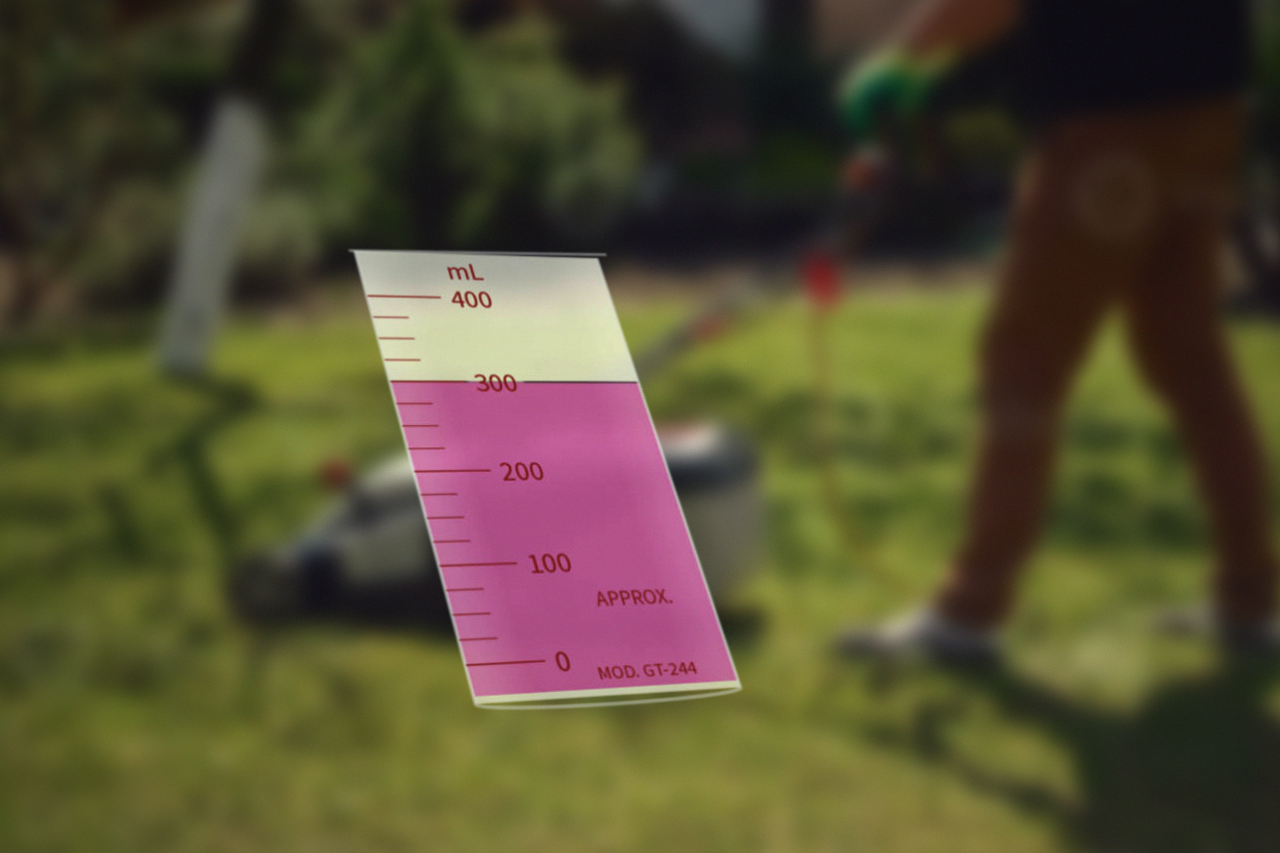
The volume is 300mL
